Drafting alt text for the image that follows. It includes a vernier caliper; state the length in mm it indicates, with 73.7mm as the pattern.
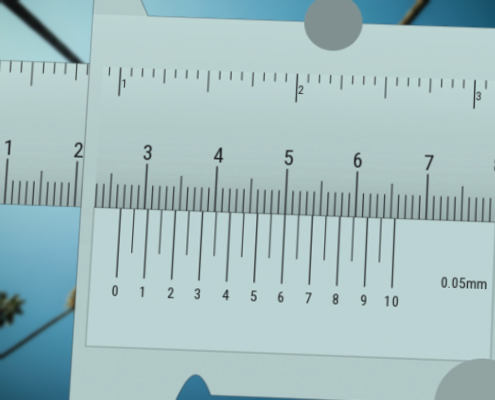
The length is 26.6mm
